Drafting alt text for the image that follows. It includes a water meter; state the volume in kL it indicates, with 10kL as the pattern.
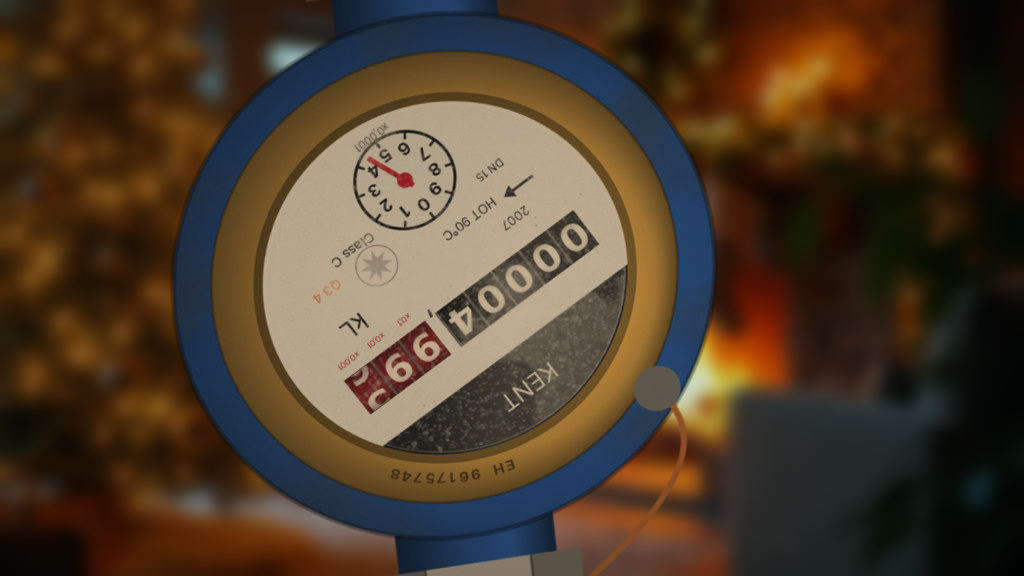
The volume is 4.9954kL
